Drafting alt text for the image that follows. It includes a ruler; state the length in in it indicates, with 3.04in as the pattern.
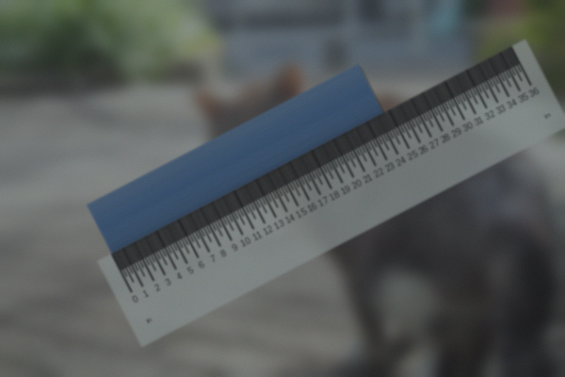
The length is 24.5in
